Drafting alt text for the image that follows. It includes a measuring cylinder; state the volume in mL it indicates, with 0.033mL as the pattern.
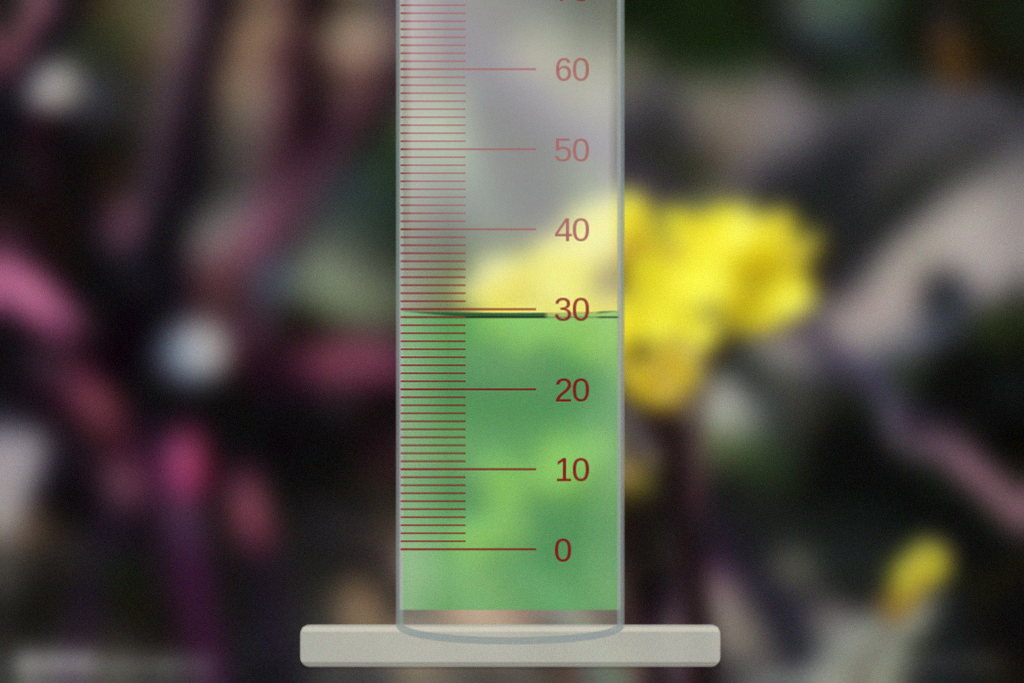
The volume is 29mL
